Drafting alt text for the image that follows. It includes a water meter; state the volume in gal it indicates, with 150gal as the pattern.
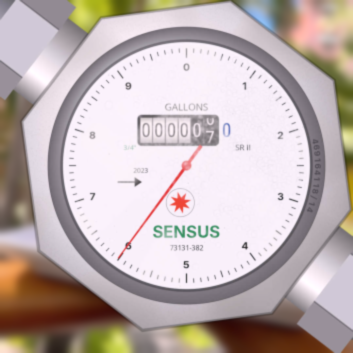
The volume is 66.0gal
